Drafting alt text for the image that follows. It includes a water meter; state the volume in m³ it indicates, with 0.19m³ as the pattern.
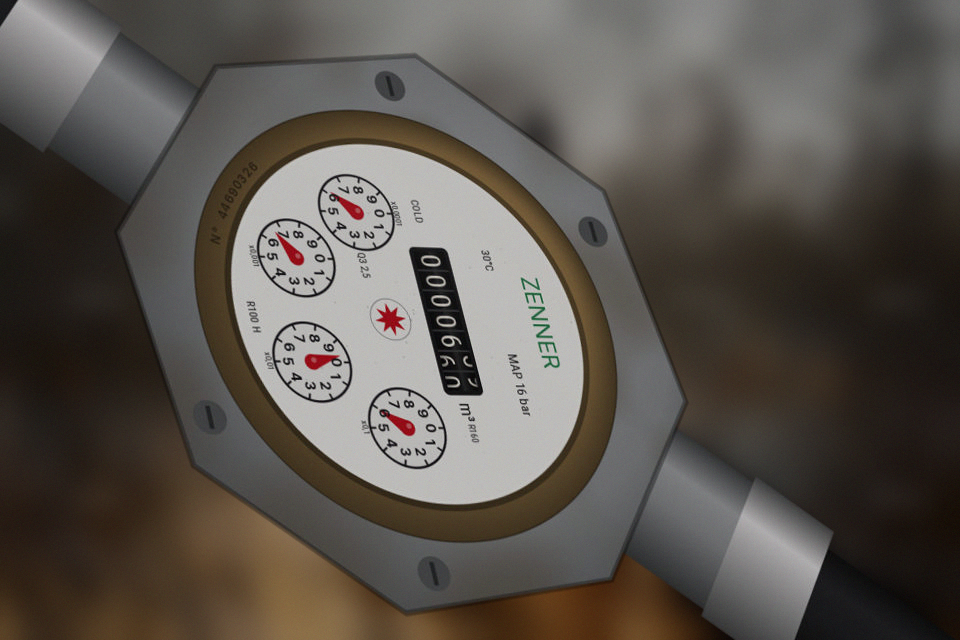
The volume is 659.5966m³
